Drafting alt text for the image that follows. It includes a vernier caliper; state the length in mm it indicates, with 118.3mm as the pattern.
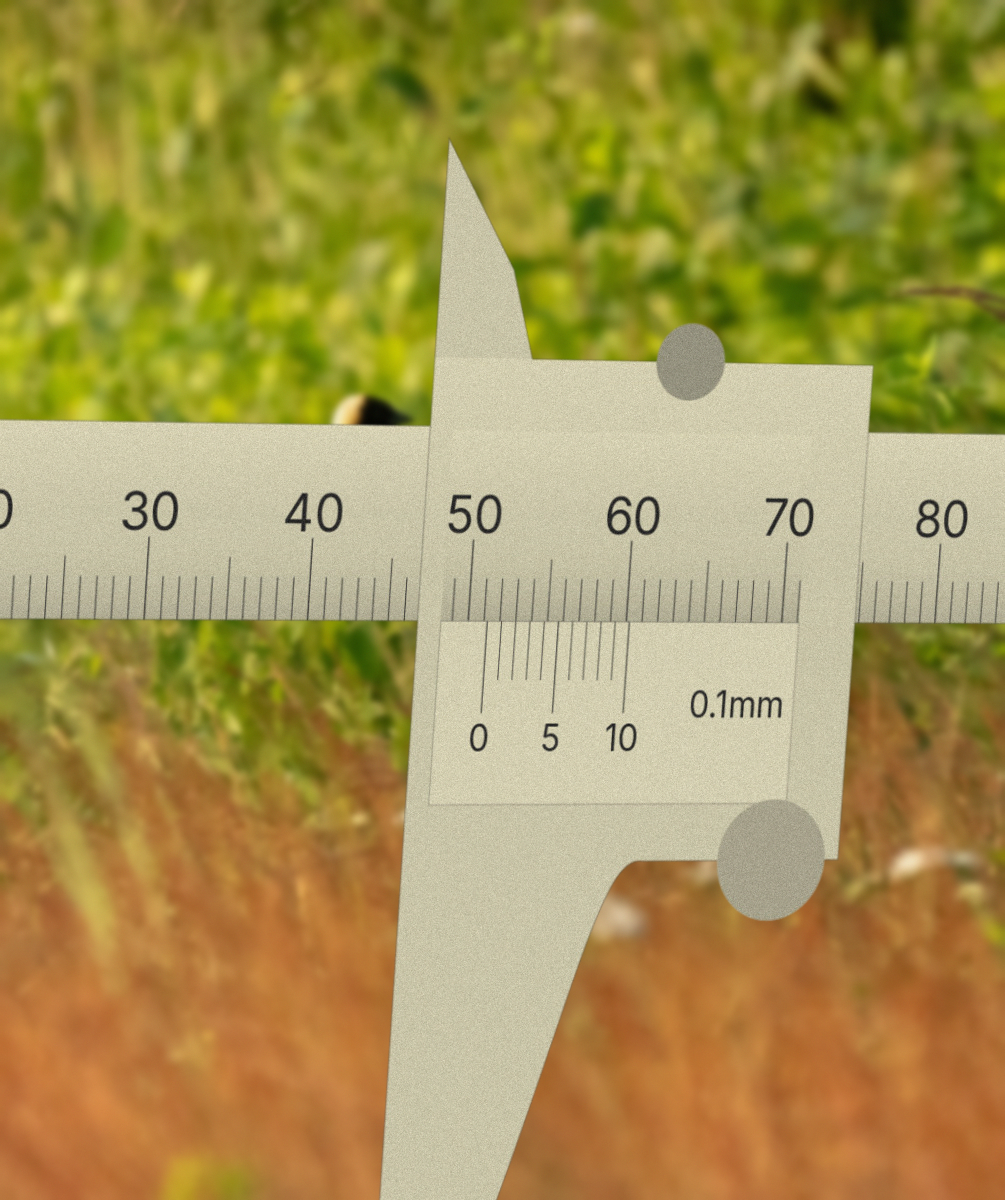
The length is 51.2mm
